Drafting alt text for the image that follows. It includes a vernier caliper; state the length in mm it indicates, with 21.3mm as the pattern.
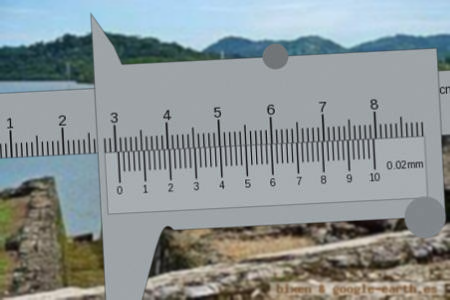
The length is 30.5mm
